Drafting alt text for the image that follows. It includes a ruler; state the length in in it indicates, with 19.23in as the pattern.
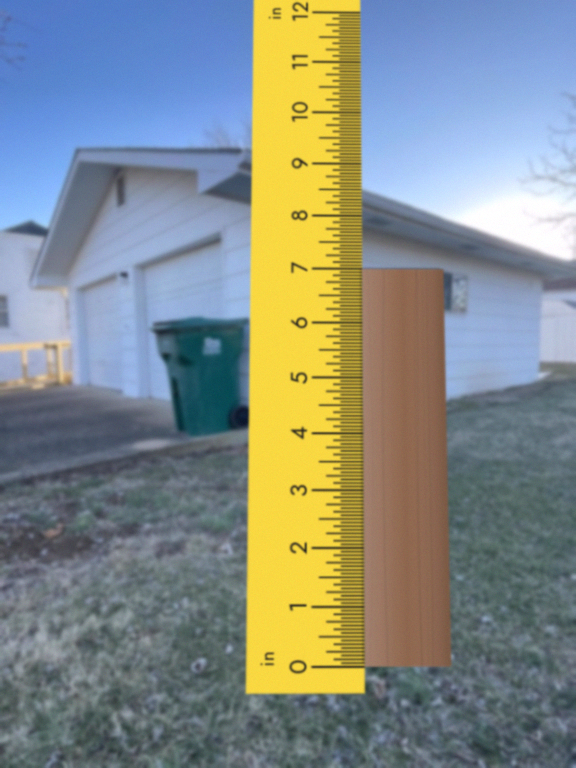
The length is 7in
